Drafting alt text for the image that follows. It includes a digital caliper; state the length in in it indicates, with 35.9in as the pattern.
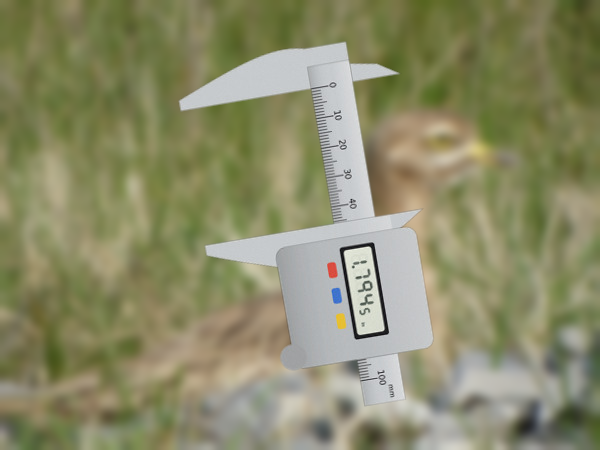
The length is 1.7945in
